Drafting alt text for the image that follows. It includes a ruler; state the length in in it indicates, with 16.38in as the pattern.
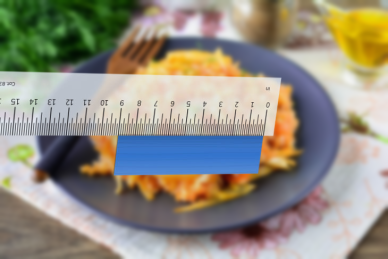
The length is 9in
